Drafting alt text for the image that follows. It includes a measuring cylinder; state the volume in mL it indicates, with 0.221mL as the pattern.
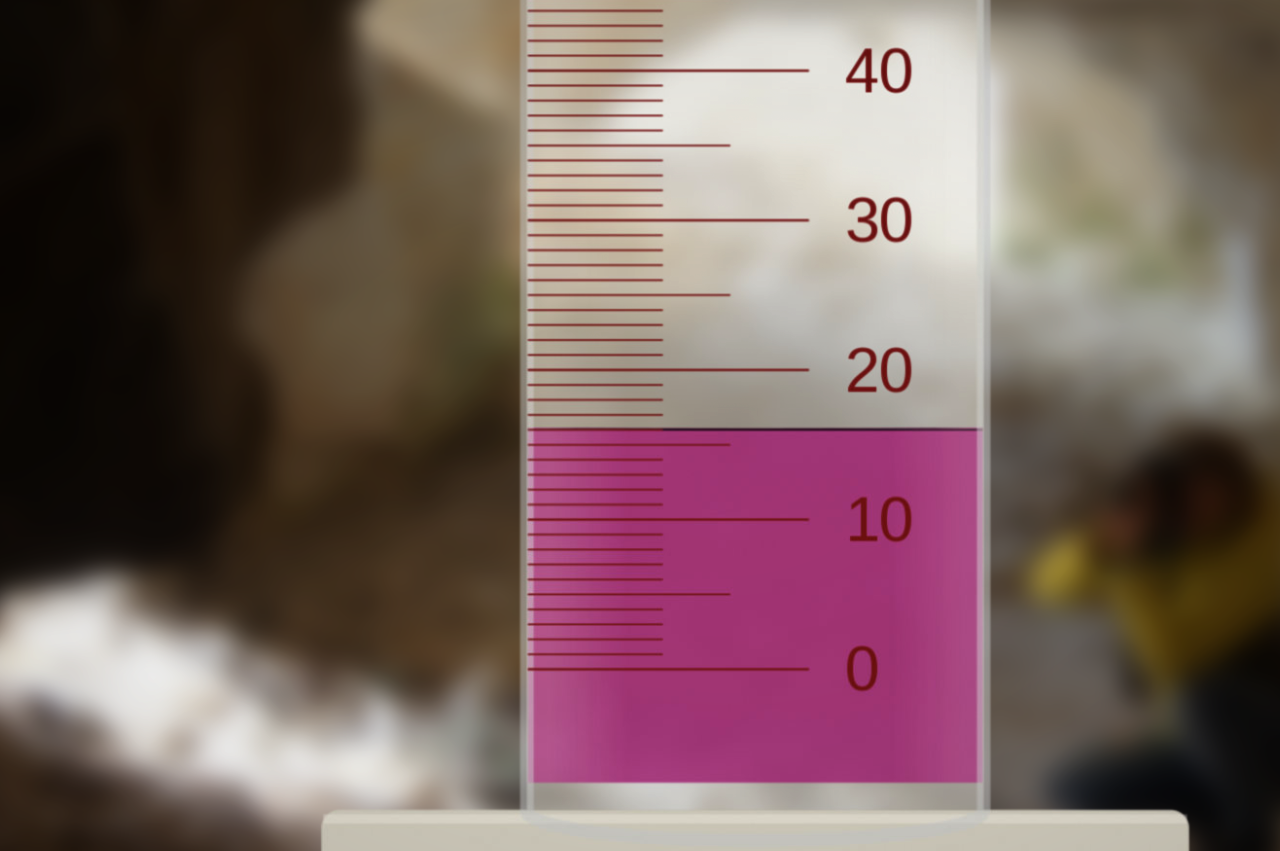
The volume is 16mL
